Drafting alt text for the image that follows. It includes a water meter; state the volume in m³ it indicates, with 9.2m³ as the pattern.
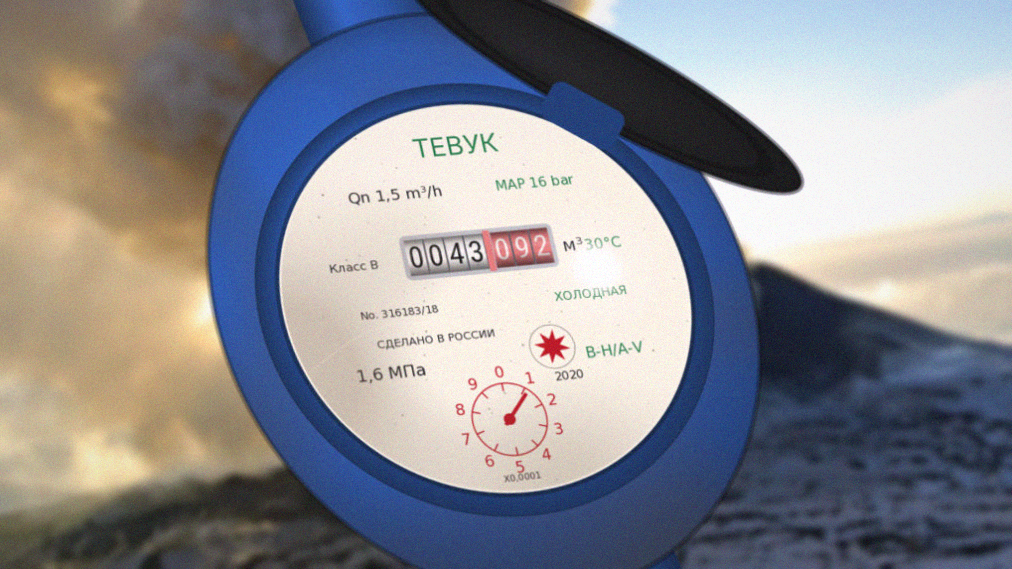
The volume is 43.0921m³
